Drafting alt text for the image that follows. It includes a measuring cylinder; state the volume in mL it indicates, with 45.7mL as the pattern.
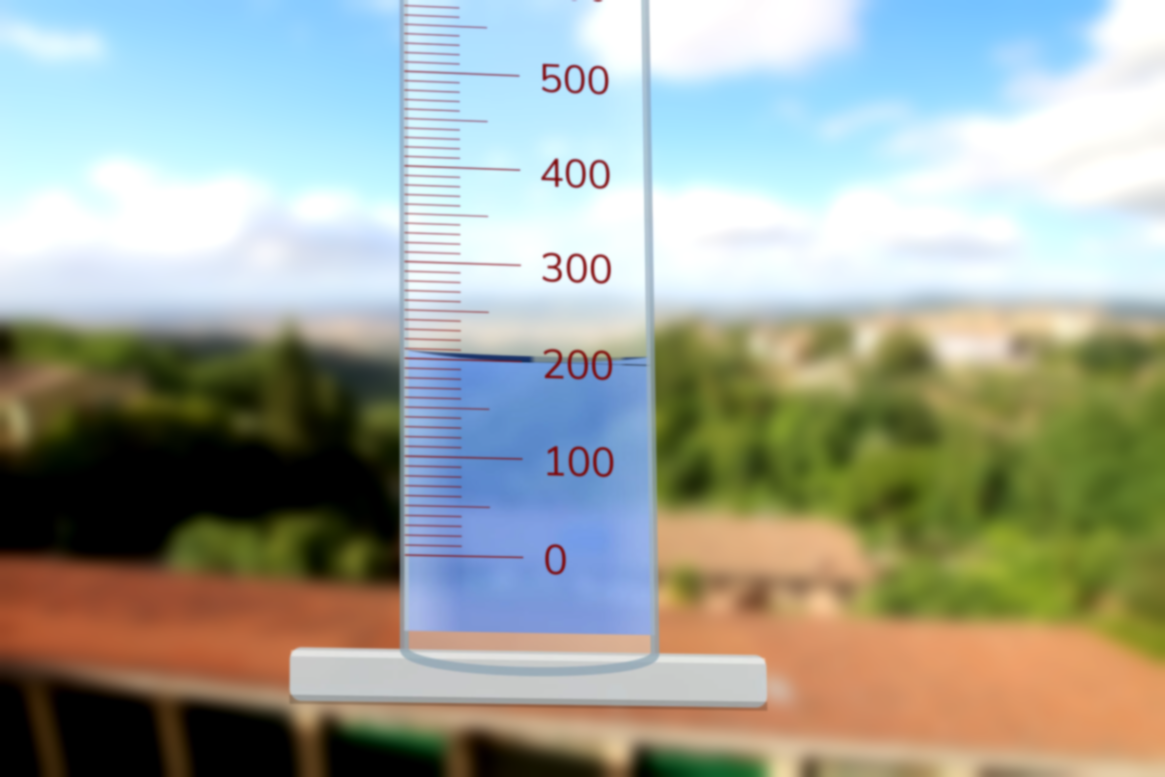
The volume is 200mL
